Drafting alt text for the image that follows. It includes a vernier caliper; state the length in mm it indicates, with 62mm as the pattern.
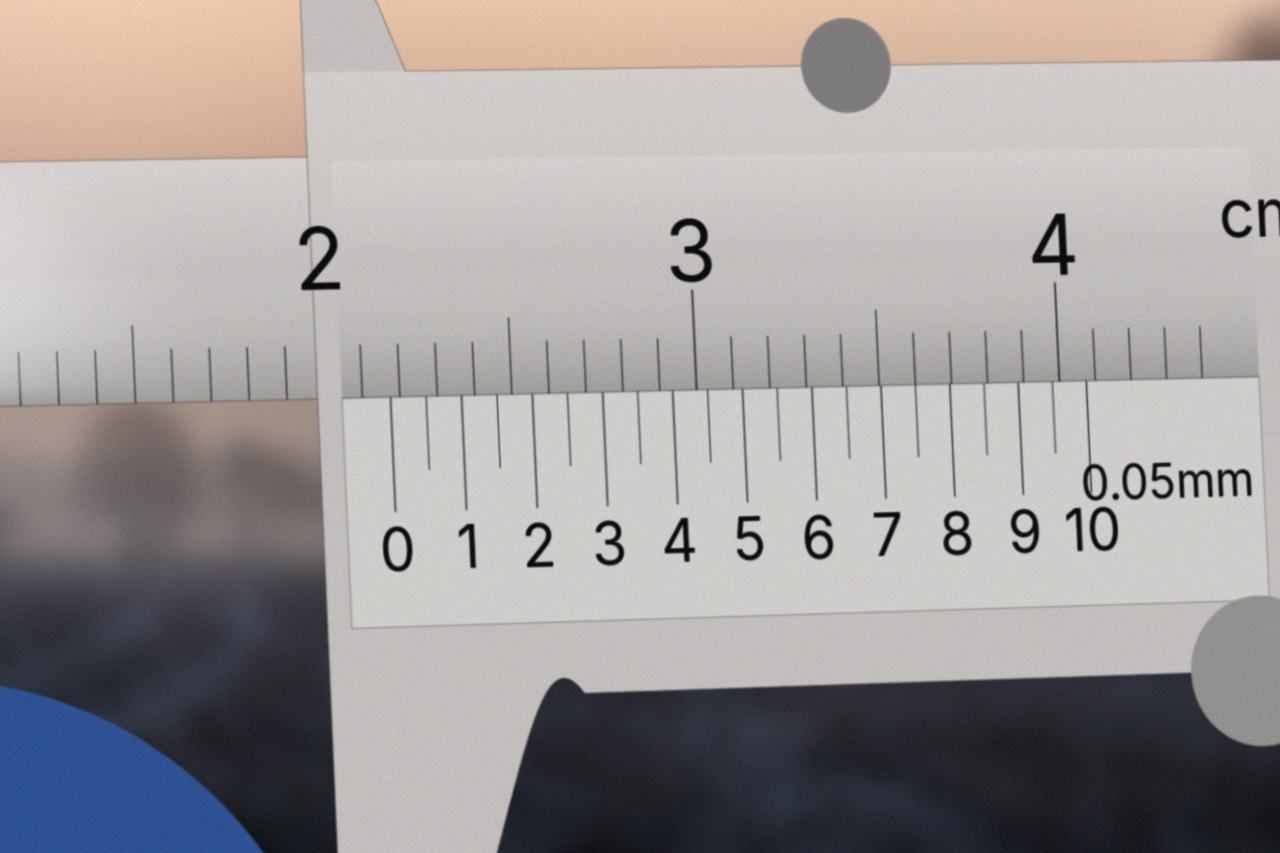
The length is 21.75mm
